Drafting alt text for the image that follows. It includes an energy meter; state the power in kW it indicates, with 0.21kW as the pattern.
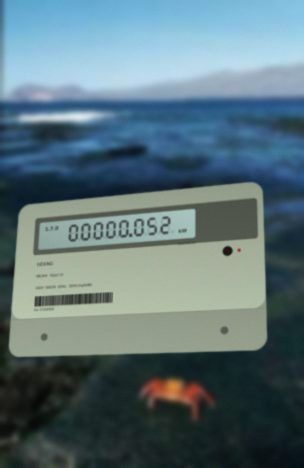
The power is 0.052kW
